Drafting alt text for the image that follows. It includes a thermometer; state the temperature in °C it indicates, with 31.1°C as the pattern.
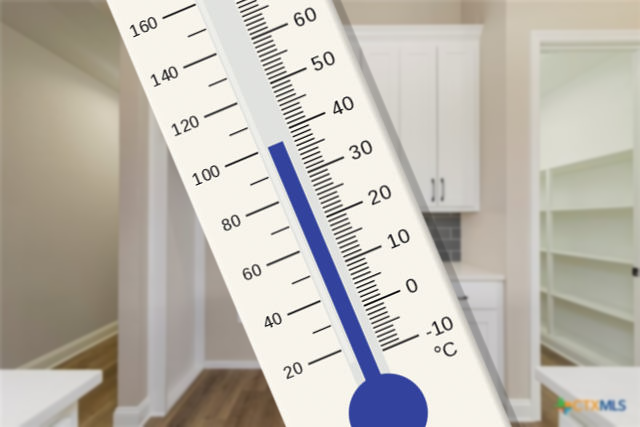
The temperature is 38°C
